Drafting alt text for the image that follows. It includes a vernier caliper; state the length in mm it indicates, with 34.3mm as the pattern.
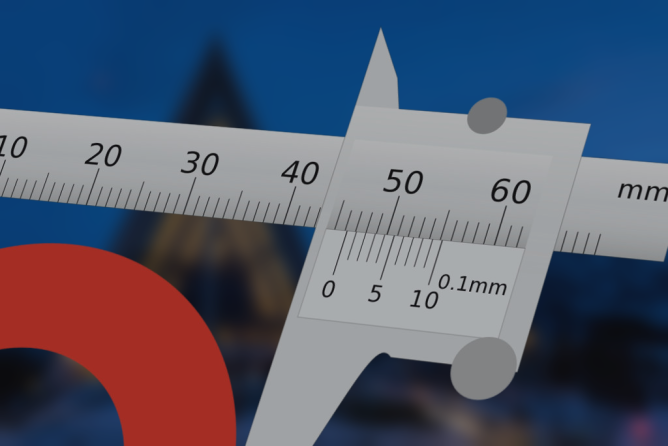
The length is 46.2mm
